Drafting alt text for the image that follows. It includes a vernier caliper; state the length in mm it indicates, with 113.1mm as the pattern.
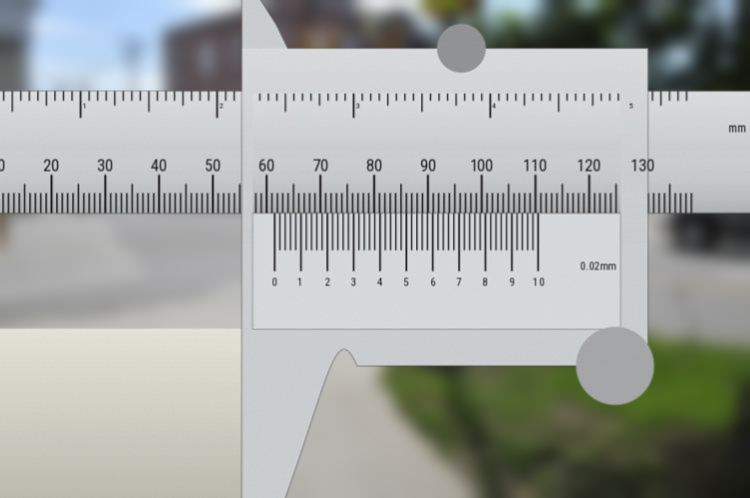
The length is 61.5mm
